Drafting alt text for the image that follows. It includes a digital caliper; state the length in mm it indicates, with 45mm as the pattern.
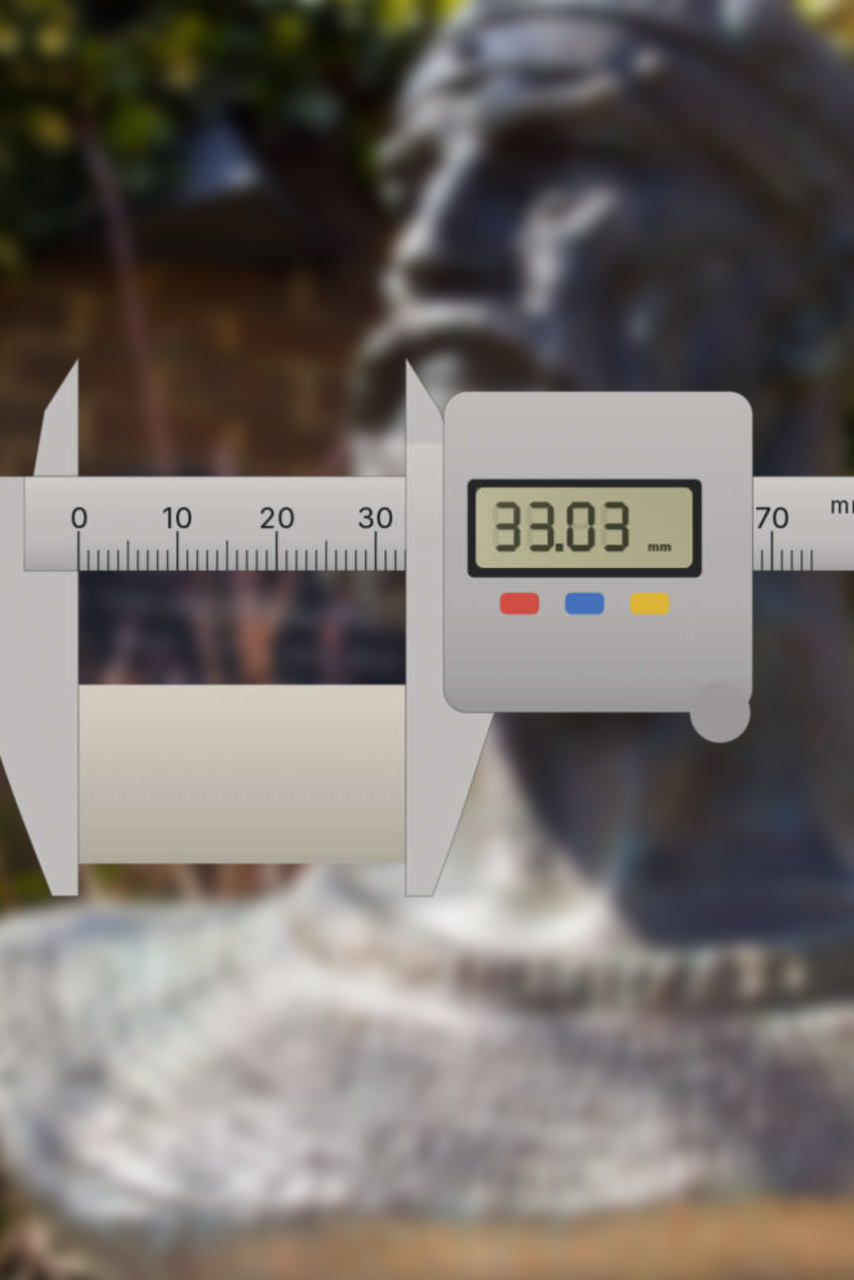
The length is 33.03mm
